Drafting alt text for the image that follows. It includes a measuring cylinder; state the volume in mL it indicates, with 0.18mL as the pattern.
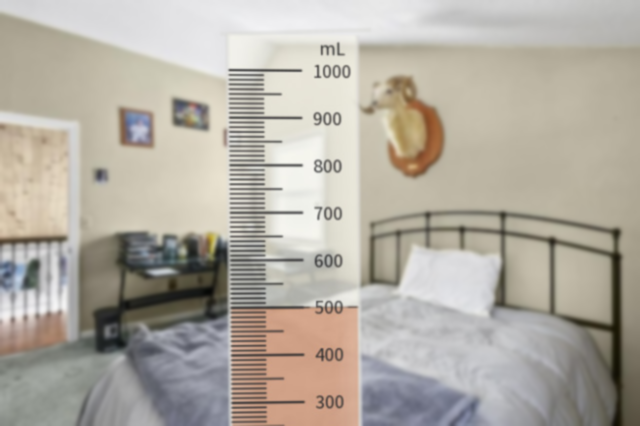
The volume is 500mL
